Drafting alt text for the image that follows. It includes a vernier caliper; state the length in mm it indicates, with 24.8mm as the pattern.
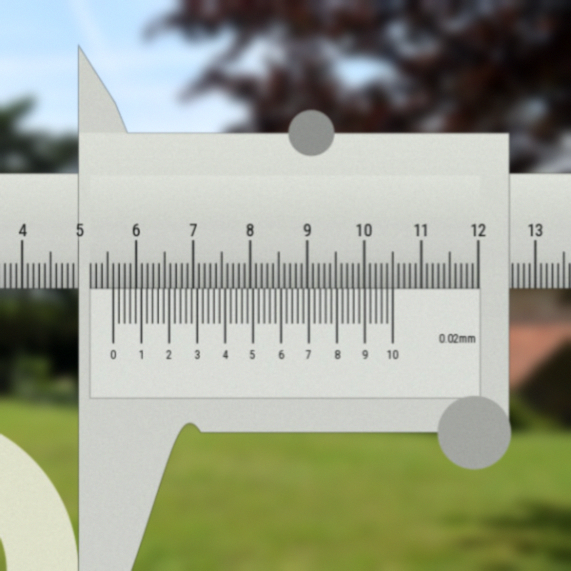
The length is 56.0mm
